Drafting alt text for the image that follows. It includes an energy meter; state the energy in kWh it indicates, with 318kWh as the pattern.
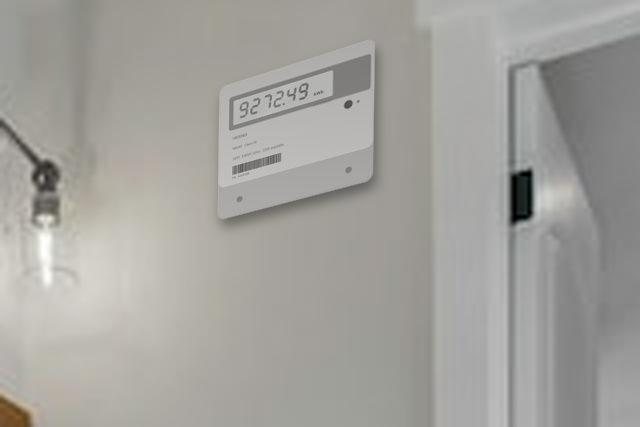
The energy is 9272.49kWh
